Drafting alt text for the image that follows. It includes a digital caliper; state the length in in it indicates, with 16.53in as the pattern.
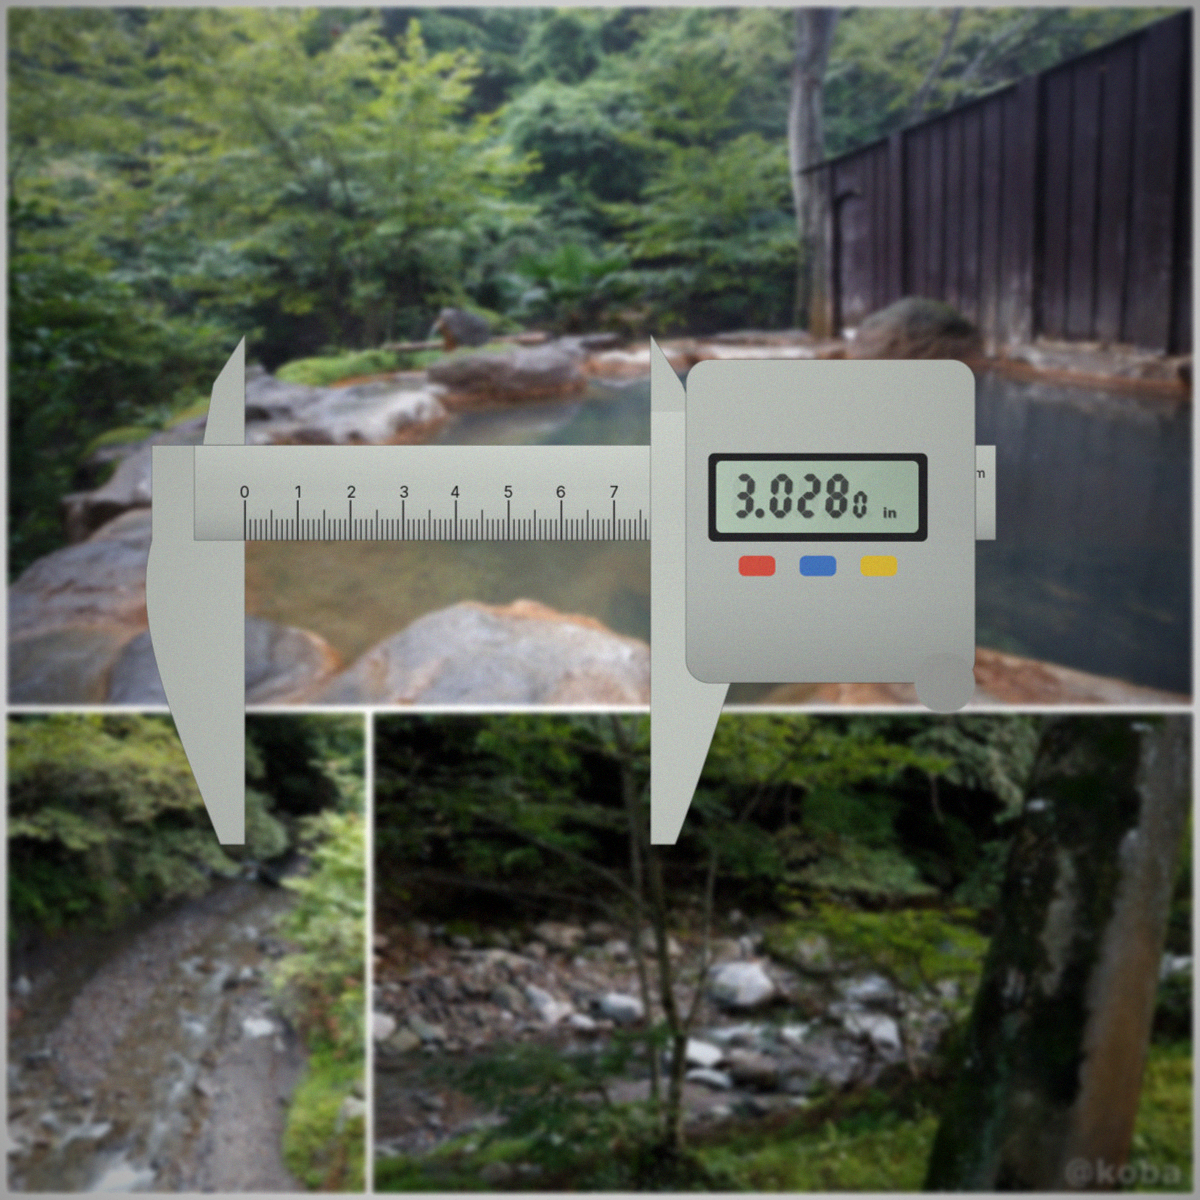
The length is 3.0280in
